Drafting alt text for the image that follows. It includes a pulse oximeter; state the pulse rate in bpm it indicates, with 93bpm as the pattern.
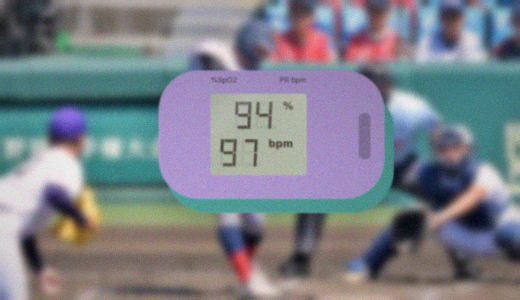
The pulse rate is 97bpm
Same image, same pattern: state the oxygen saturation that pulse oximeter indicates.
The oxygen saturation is 94%
